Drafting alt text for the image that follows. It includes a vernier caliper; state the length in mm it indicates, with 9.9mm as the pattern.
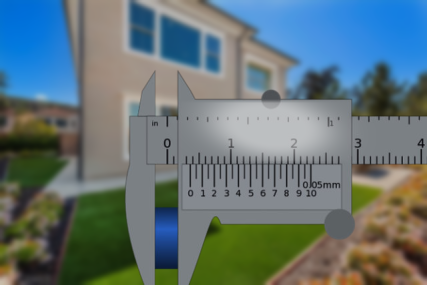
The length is 3.6mm
